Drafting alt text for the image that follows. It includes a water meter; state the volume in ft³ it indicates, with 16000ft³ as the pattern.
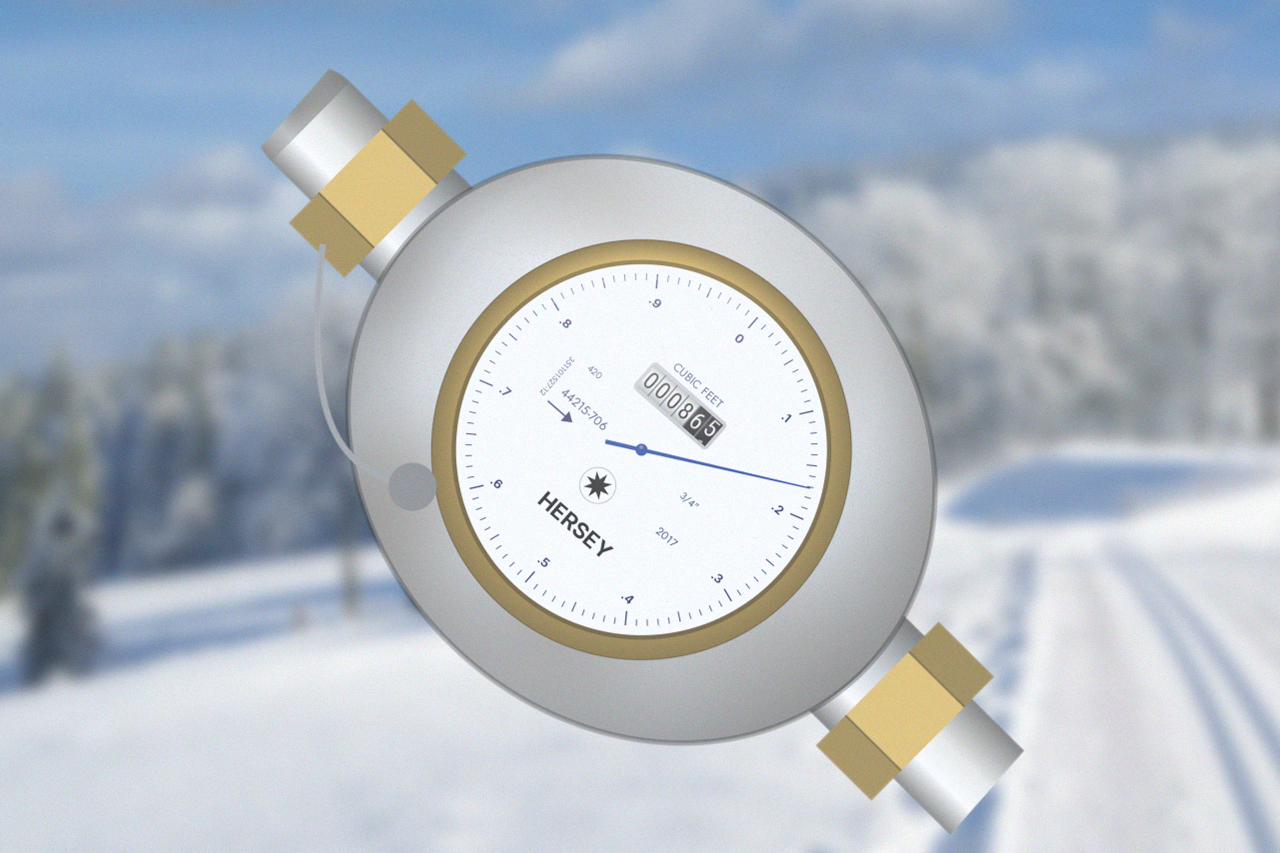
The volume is 865.17ft³
